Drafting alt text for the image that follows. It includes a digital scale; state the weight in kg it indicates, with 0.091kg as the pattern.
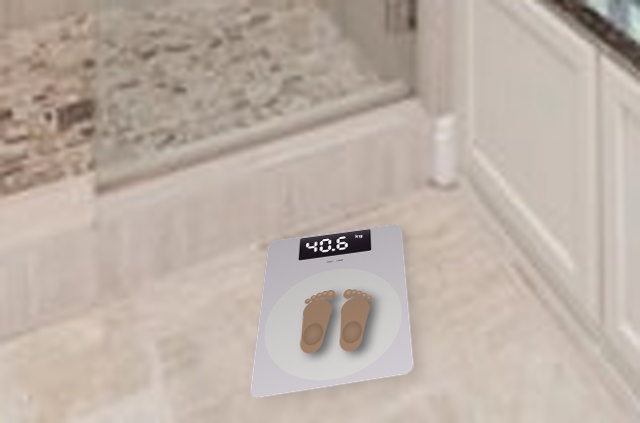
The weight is 40.6kg
